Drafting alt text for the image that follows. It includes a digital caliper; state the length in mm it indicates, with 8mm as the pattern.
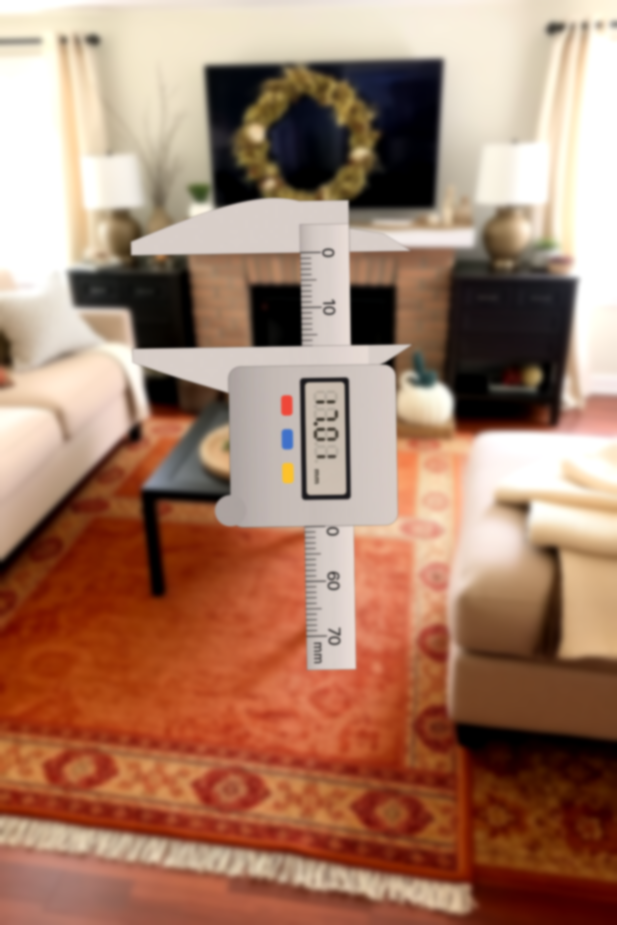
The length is 17.01mm
